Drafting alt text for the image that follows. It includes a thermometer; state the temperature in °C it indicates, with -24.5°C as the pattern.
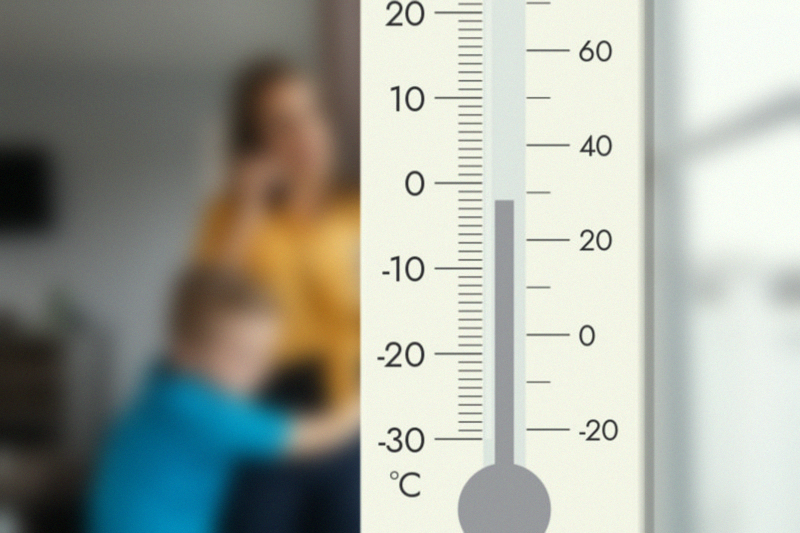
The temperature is -2°C
